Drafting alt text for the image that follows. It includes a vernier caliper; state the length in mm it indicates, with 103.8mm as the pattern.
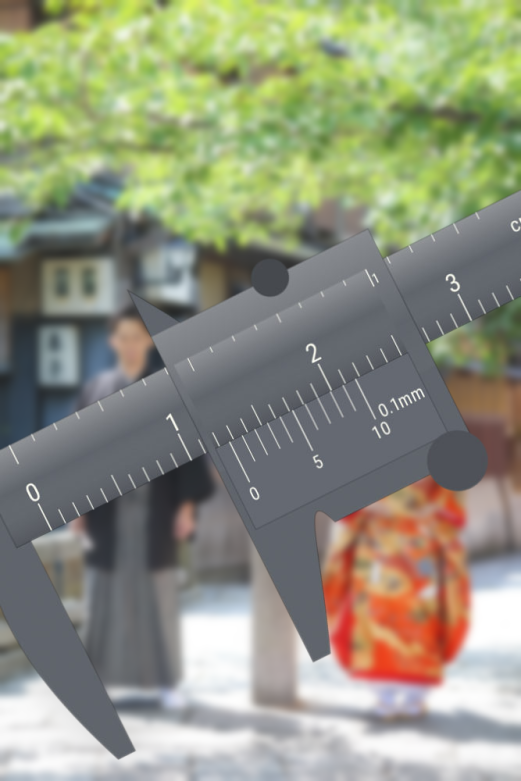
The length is 12.7mm
